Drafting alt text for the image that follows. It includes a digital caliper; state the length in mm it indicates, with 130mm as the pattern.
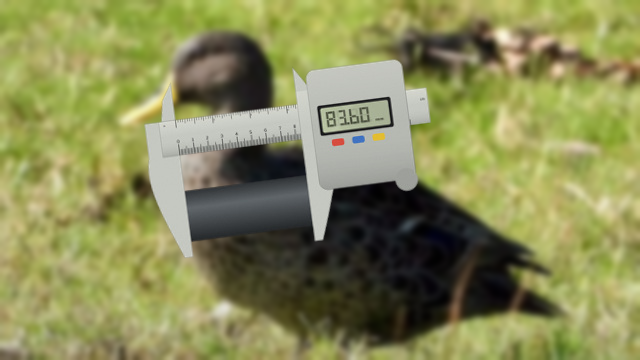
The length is 83.60mm
